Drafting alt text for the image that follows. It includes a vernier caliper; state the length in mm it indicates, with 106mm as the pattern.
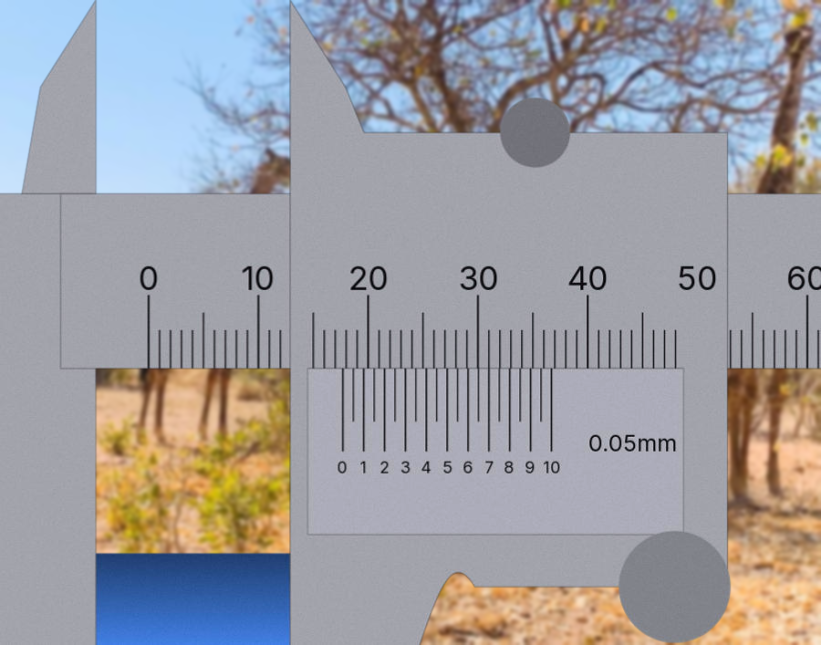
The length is 17.7mm
